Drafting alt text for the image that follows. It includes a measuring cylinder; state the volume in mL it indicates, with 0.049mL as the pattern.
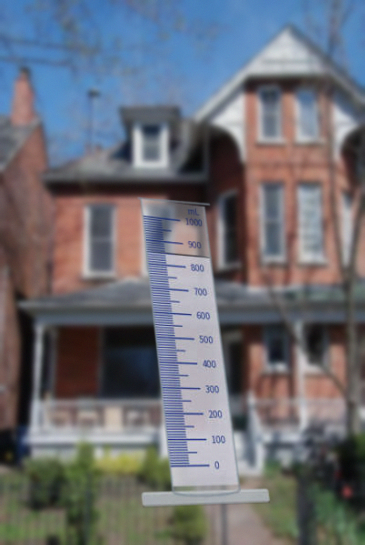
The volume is 850mL
